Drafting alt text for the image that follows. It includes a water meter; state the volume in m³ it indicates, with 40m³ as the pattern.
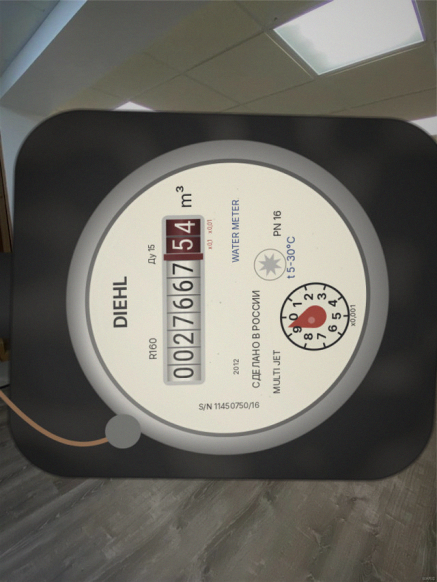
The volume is 27667.539m³
